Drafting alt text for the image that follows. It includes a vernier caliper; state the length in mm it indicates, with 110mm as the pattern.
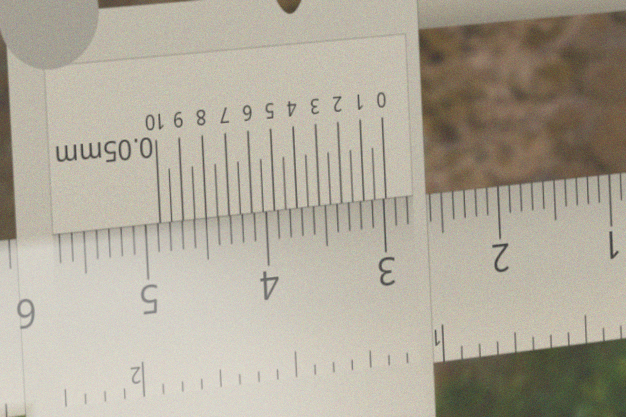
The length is 29.8mm
